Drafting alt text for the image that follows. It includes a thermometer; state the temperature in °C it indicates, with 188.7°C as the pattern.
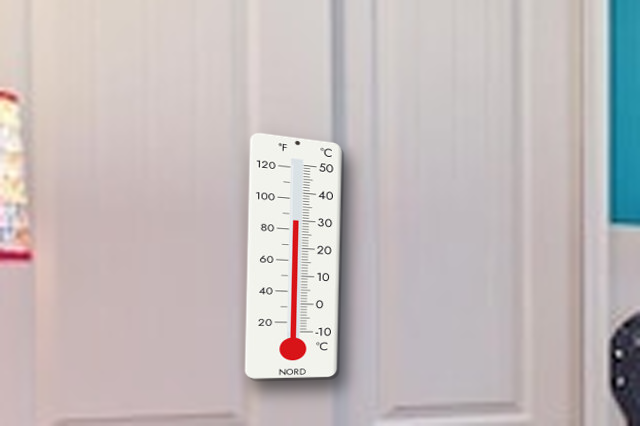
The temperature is 30°C
